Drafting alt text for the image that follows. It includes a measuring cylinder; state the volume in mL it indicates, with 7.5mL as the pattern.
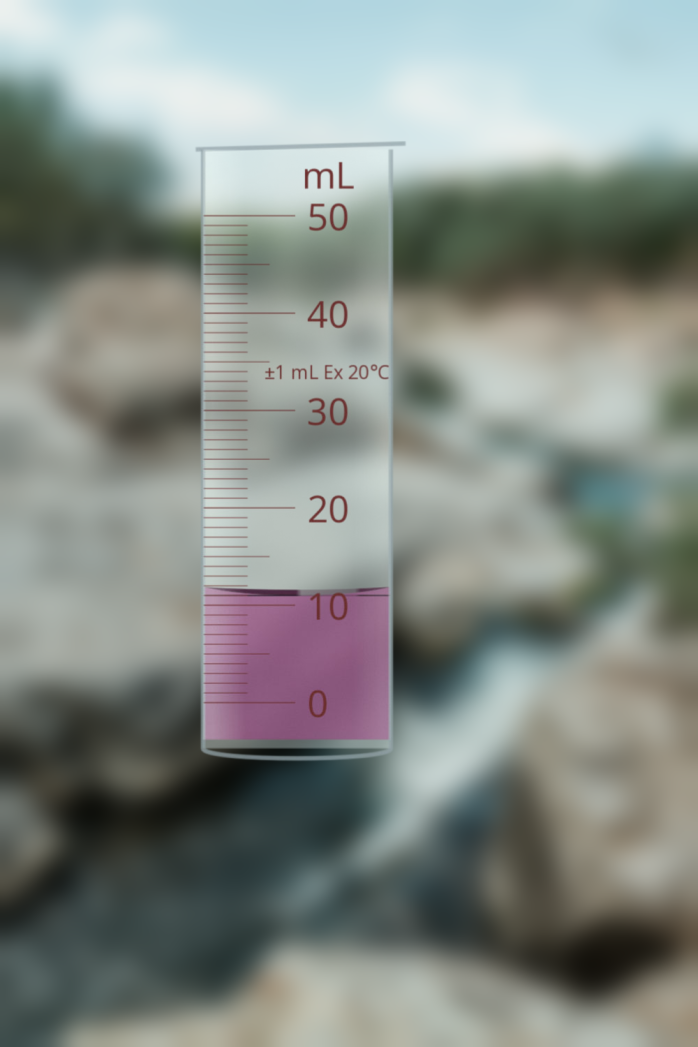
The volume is 11mL
